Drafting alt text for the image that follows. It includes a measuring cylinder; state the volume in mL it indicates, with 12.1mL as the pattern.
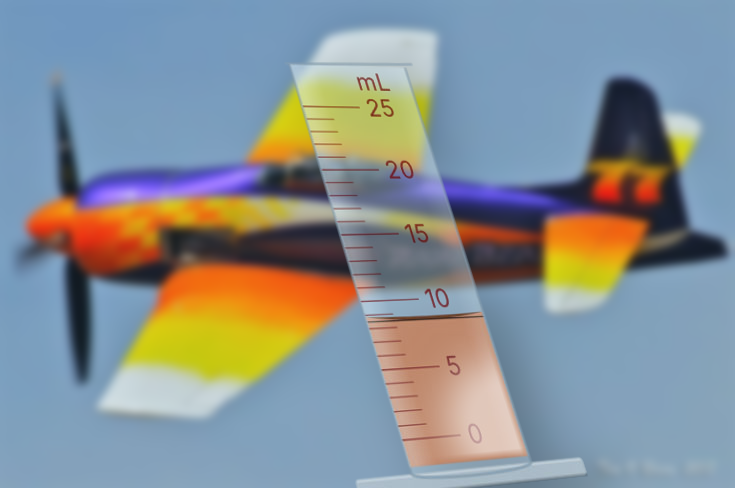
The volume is 8.5mL
